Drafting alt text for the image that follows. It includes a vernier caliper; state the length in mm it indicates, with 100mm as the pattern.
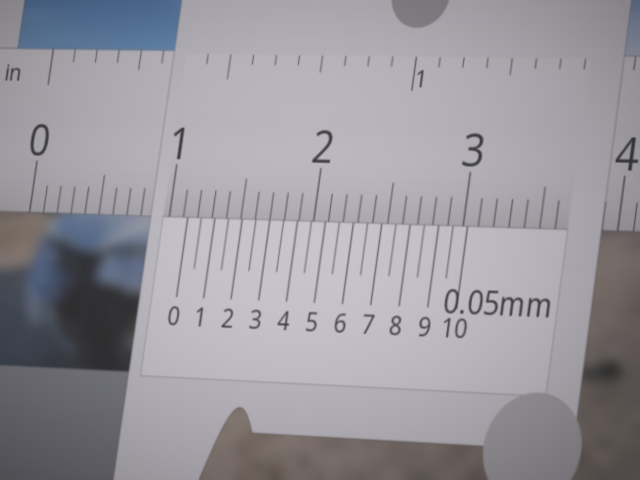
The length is 11.3mm
